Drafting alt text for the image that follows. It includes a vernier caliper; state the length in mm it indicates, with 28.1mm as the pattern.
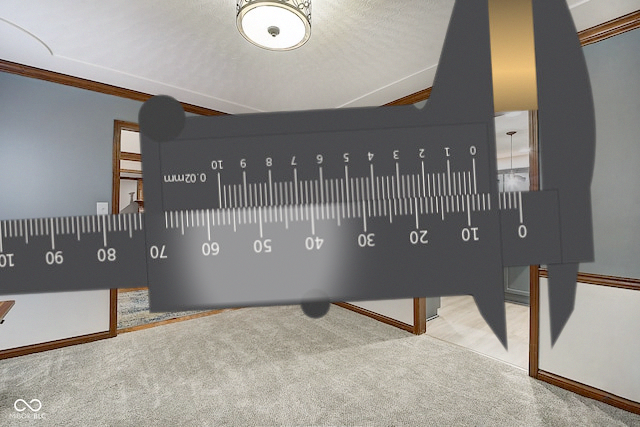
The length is 8.5mm
